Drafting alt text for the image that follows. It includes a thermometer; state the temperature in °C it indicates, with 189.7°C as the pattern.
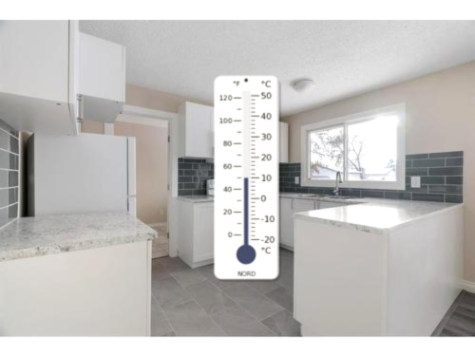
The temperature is 10°C
